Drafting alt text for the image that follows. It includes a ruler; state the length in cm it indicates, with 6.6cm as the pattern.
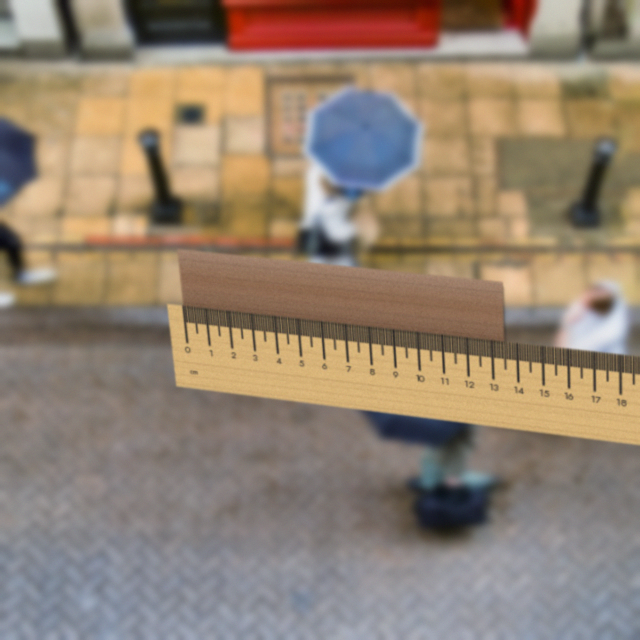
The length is 13.5cm
